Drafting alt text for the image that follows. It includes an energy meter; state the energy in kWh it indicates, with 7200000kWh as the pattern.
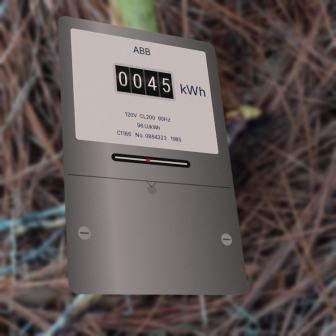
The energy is 45kWh
